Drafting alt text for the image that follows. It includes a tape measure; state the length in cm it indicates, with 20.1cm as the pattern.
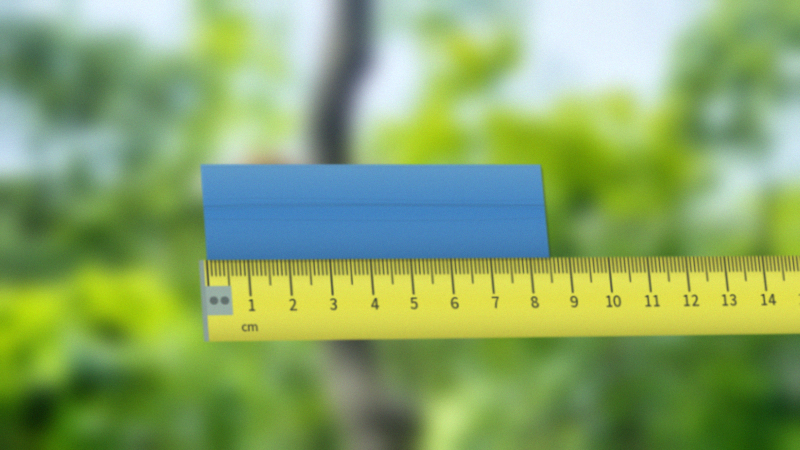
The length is 8.5cm
